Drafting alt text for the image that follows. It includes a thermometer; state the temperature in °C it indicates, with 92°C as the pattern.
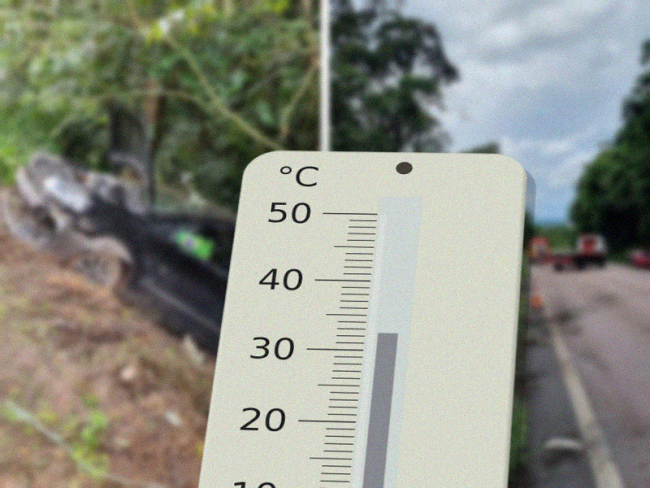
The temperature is 32.5°C
